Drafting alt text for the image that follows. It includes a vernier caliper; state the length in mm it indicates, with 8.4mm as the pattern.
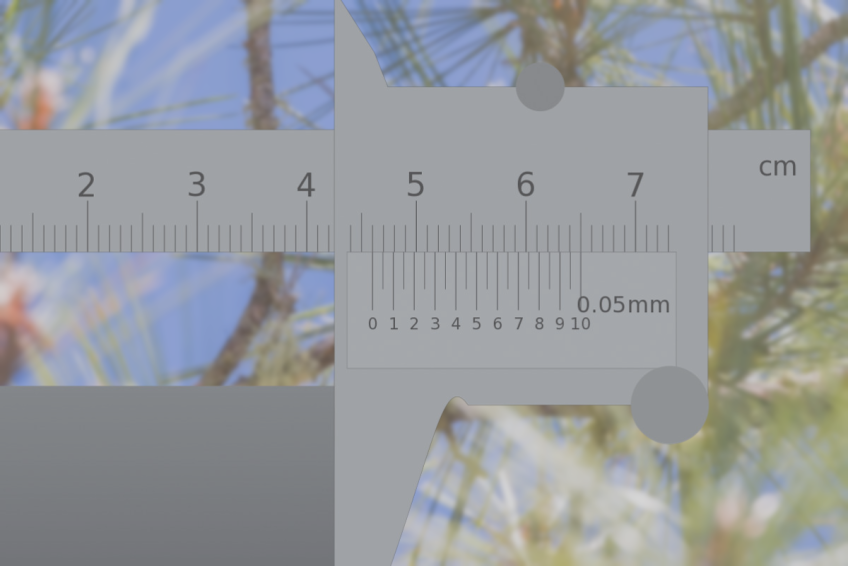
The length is 46.0mm
